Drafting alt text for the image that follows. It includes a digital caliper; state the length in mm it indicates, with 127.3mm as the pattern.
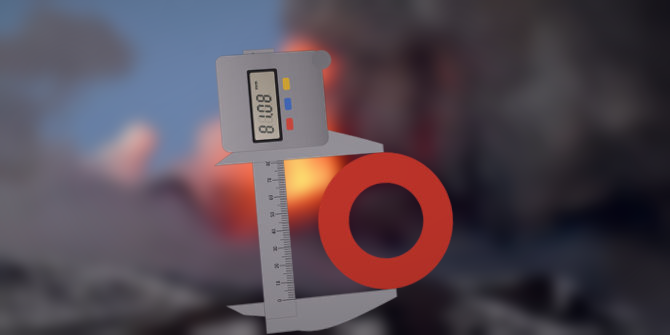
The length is 81.08mm
